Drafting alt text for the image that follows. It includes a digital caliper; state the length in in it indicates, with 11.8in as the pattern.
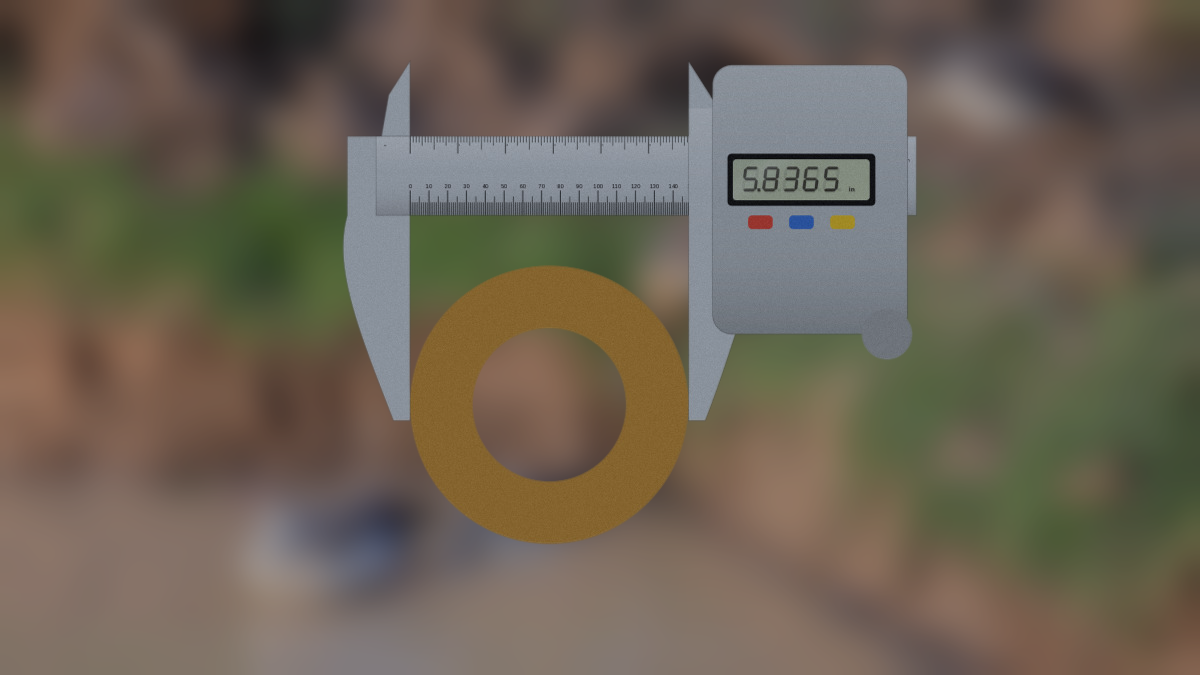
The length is 5.8365in
